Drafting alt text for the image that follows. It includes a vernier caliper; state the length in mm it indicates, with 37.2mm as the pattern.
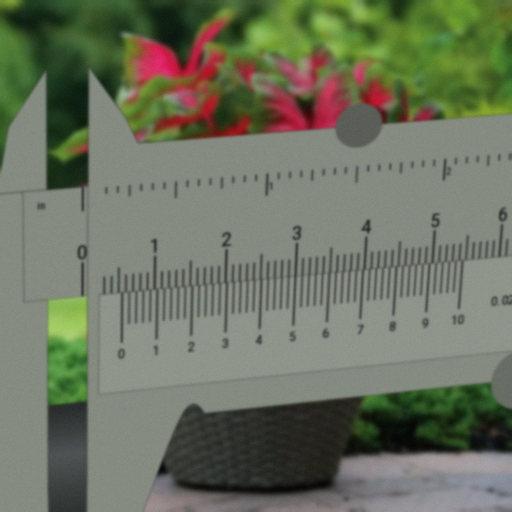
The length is 5.5mm
